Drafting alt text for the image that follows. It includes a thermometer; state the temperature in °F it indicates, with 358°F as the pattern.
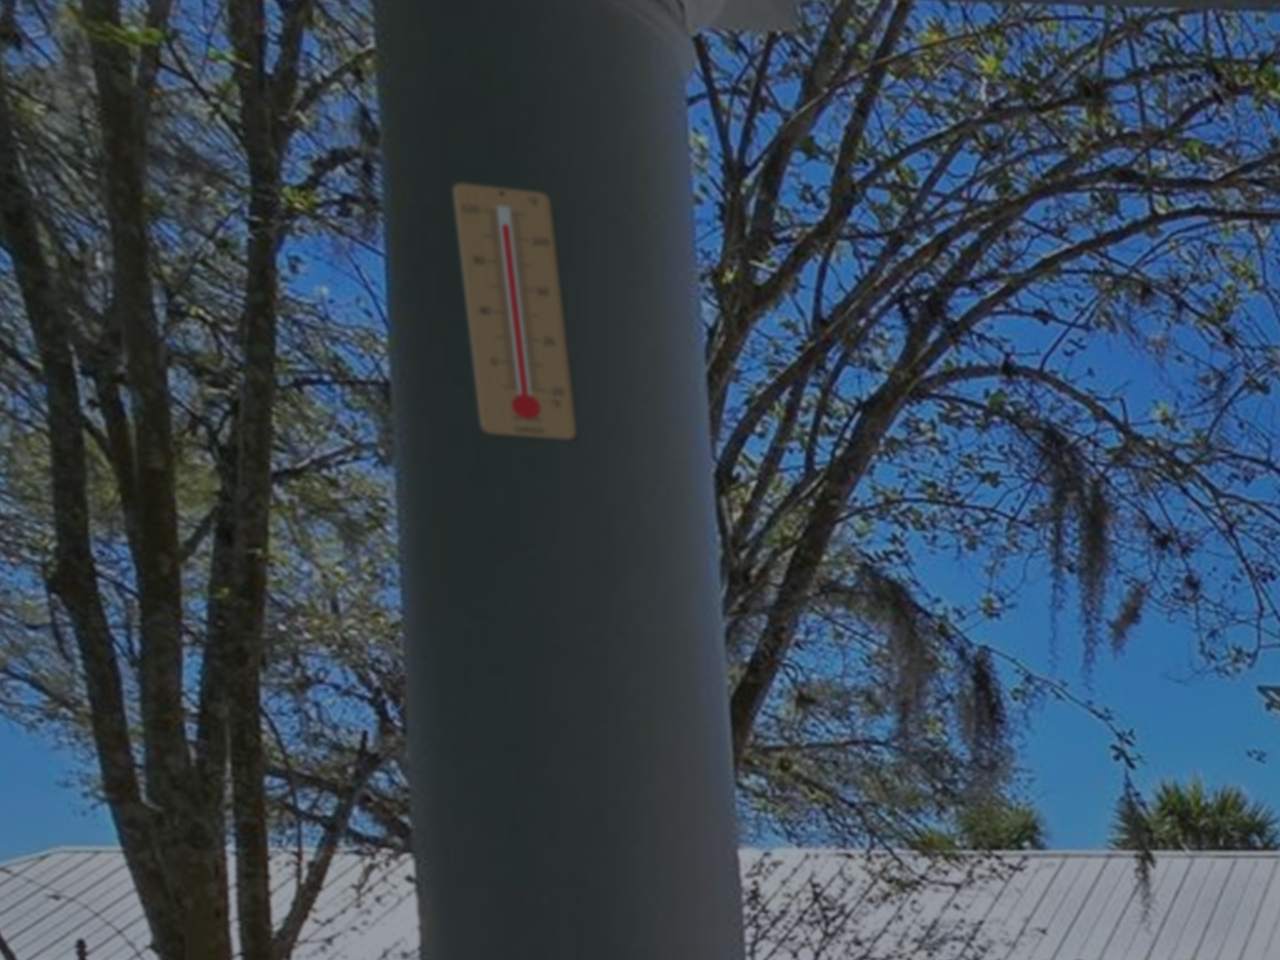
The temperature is 110°F
